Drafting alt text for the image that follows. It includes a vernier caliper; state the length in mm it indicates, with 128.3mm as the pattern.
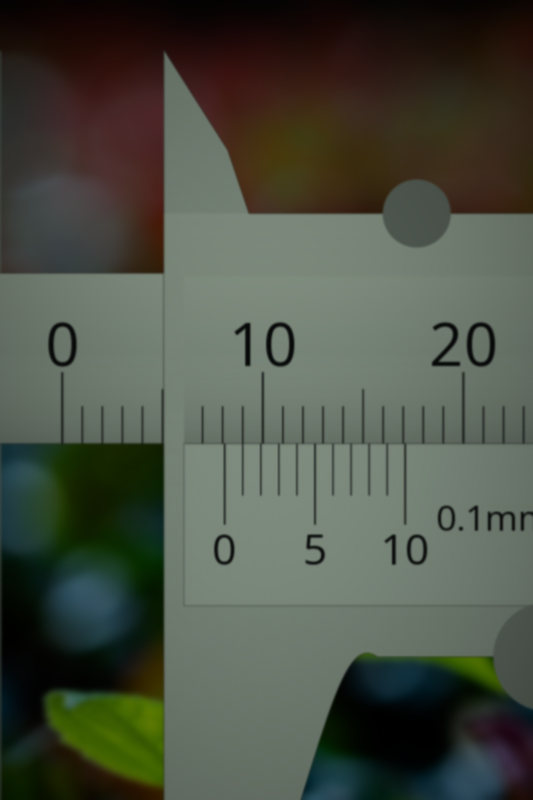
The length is 8.1mm
